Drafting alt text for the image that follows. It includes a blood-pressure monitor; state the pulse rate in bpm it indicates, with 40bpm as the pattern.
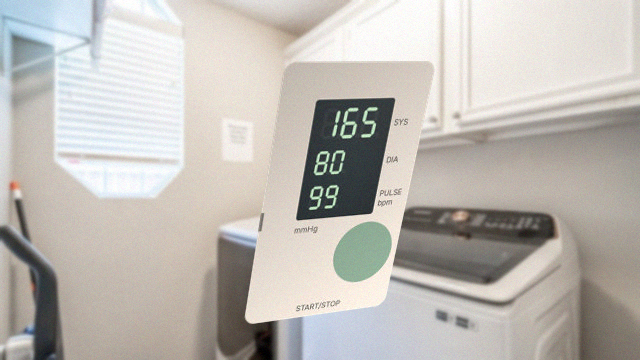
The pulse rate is 99bpm
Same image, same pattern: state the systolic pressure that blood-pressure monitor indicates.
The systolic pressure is 165mmHg
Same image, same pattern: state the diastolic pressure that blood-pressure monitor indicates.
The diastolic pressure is 80mmHg
